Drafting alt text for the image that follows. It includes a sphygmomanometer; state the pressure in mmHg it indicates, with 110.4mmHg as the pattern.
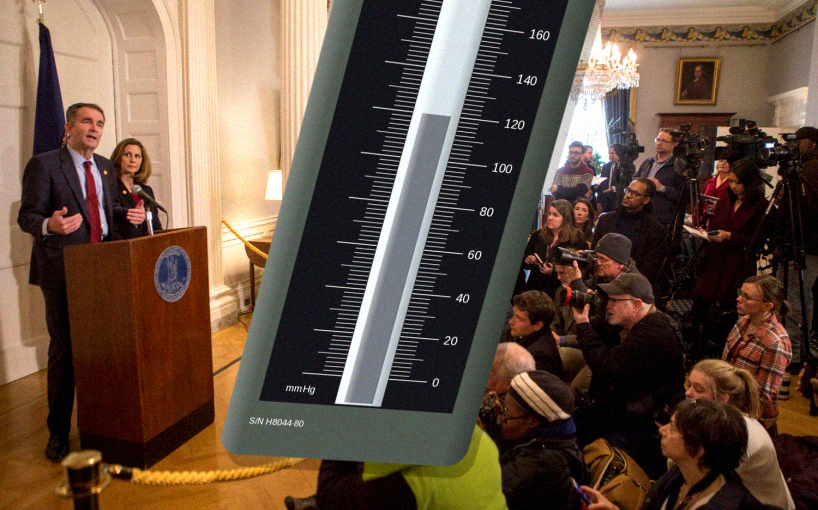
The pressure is 120mmHg
